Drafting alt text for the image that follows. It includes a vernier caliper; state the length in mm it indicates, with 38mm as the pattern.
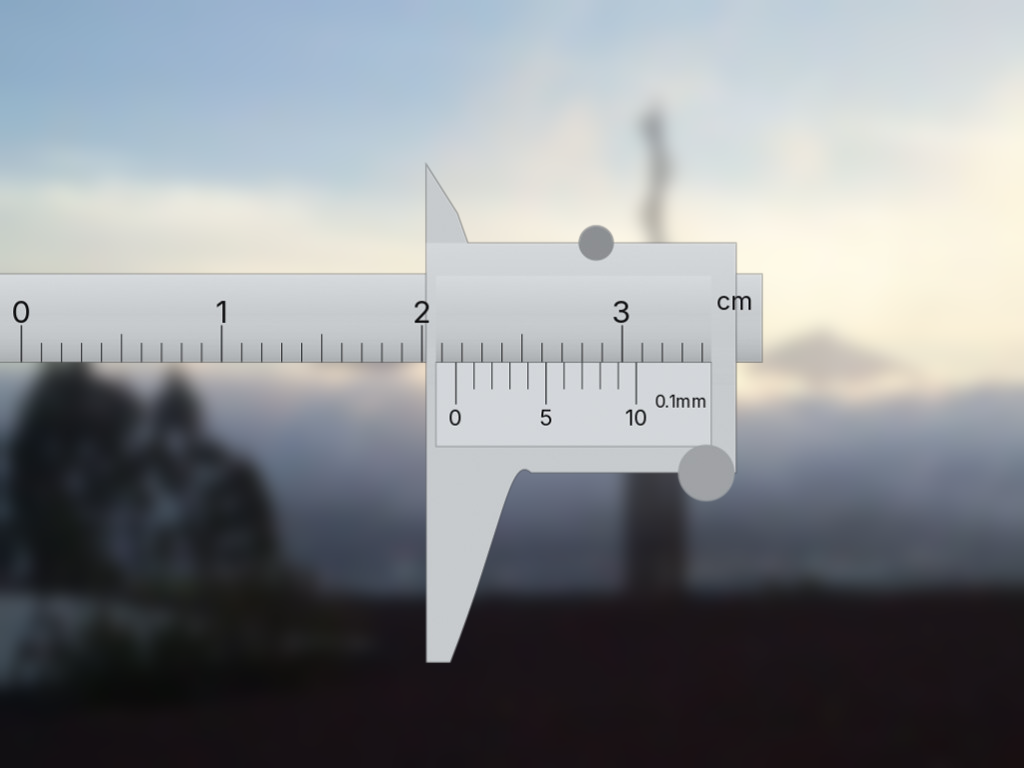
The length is 21.7mm
